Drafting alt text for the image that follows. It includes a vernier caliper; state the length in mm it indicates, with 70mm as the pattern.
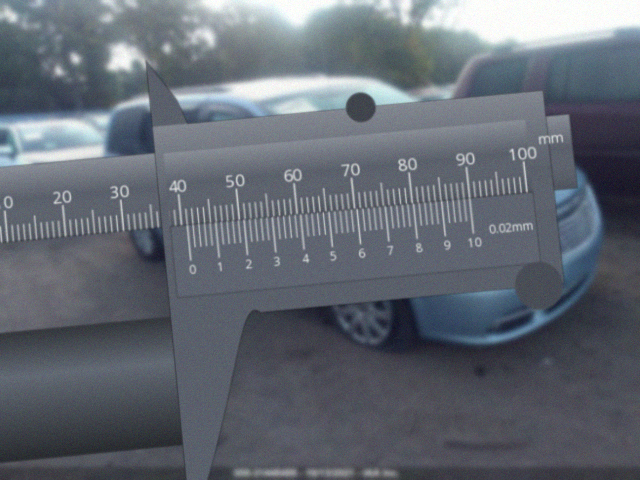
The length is 41.0mm
